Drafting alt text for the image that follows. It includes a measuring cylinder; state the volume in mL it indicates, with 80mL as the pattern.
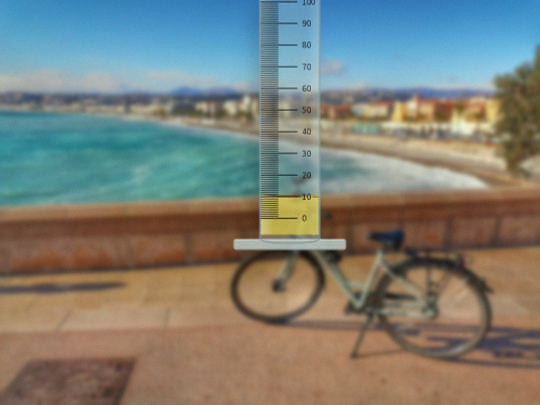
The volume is 10mL
